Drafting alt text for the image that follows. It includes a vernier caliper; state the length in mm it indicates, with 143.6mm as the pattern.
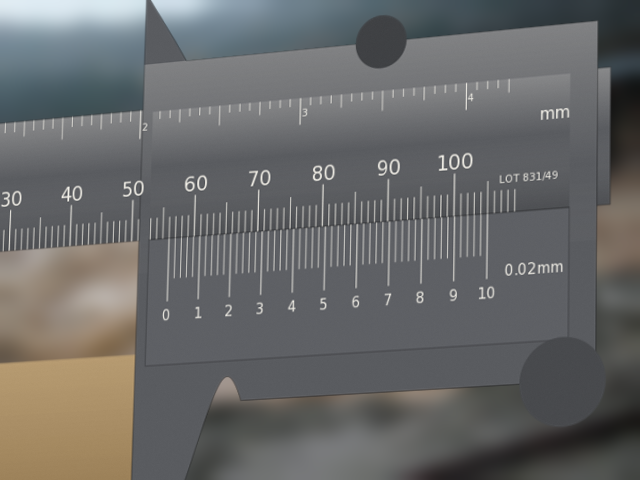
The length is 56.0mm
